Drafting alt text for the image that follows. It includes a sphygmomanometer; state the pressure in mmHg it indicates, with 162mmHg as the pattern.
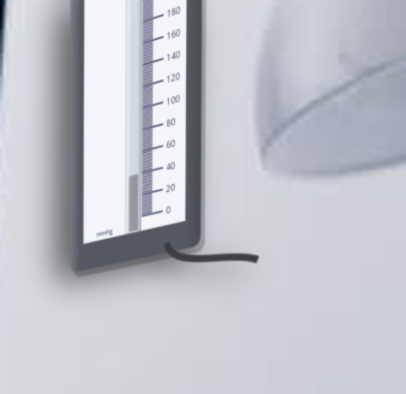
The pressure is 40mmHg
